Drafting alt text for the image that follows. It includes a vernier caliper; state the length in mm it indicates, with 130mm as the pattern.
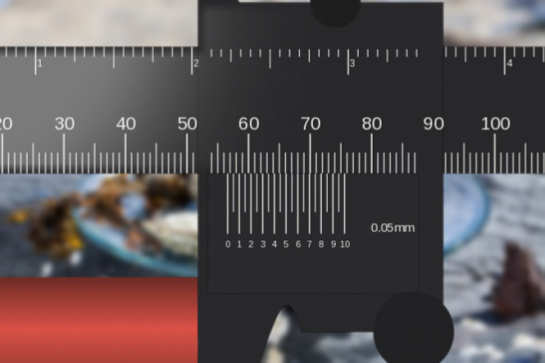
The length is 56.6mm
